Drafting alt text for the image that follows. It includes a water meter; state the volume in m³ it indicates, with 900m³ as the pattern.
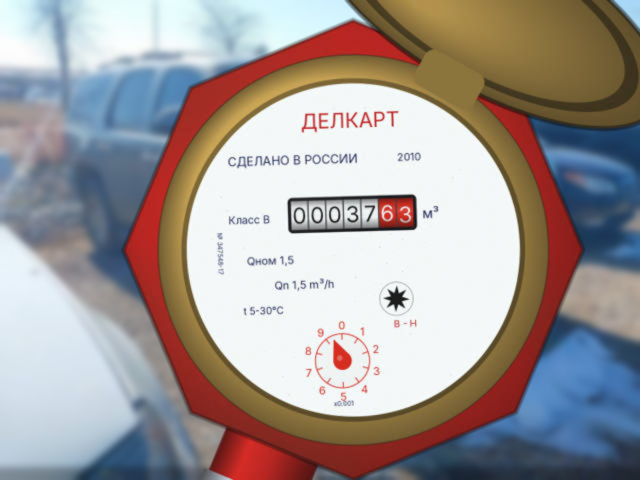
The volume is 37.629m³
